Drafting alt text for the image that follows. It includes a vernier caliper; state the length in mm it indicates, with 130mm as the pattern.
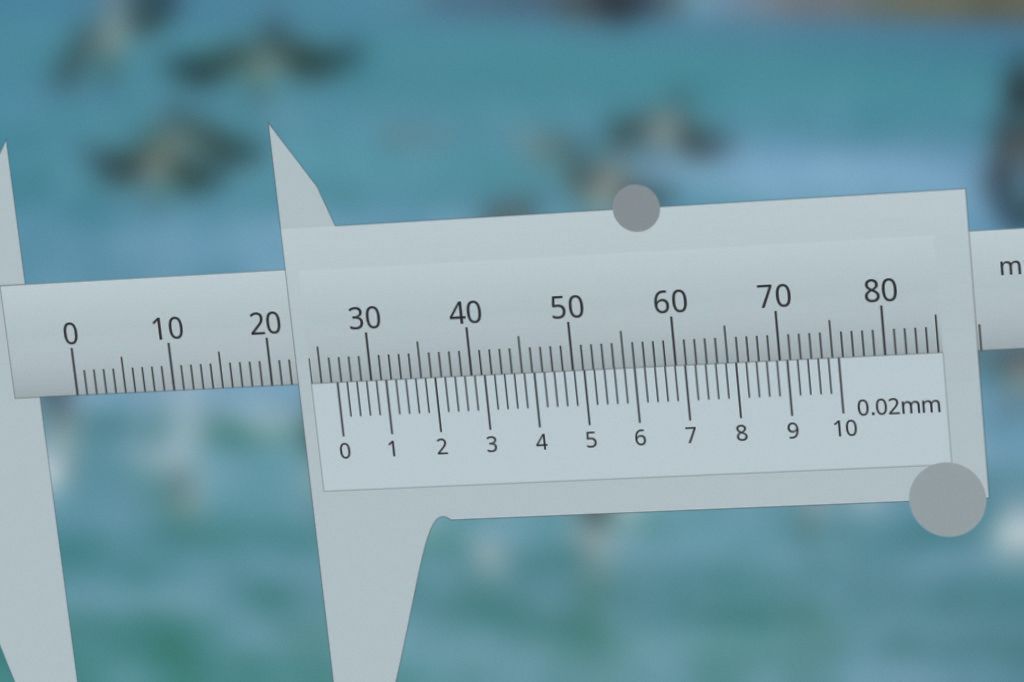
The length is 26.6mm
